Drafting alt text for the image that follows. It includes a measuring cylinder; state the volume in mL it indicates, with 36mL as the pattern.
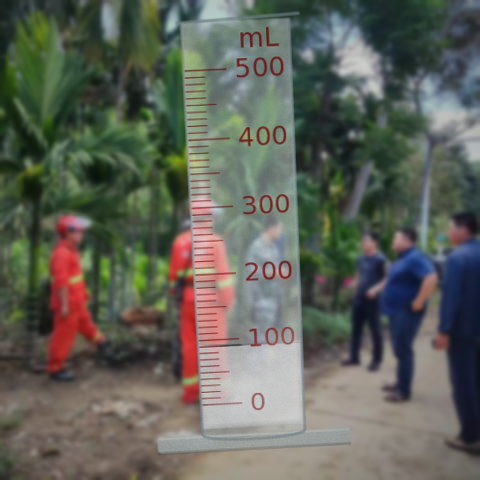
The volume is 90mL
